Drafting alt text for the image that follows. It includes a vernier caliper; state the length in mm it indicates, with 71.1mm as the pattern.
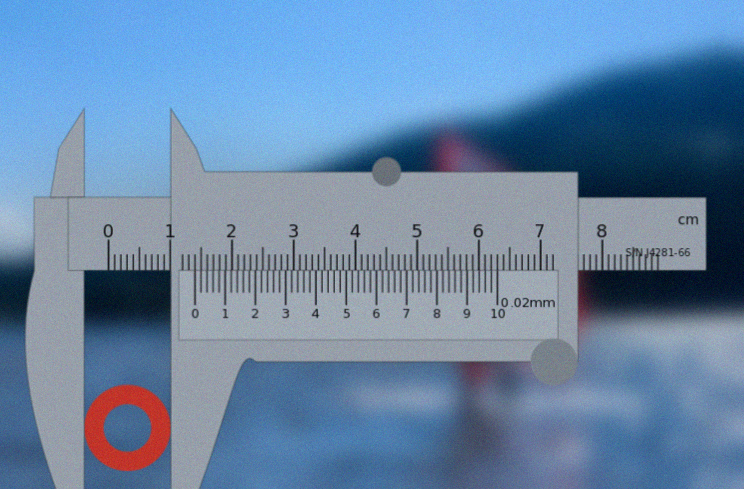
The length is 14.0mm
